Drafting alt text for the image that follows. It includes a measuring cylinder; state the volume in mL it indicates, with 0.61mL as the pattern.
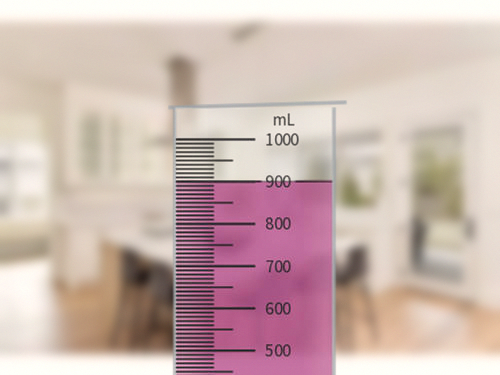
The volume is 900mL
